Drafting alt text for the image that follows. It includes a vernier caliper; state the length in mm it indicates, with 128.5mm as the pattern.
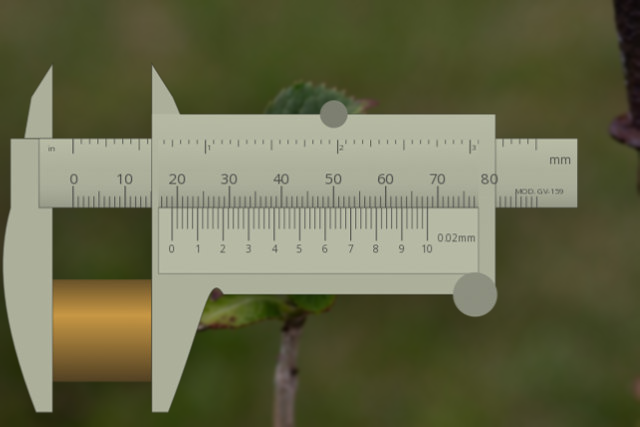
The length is 19.0mm
